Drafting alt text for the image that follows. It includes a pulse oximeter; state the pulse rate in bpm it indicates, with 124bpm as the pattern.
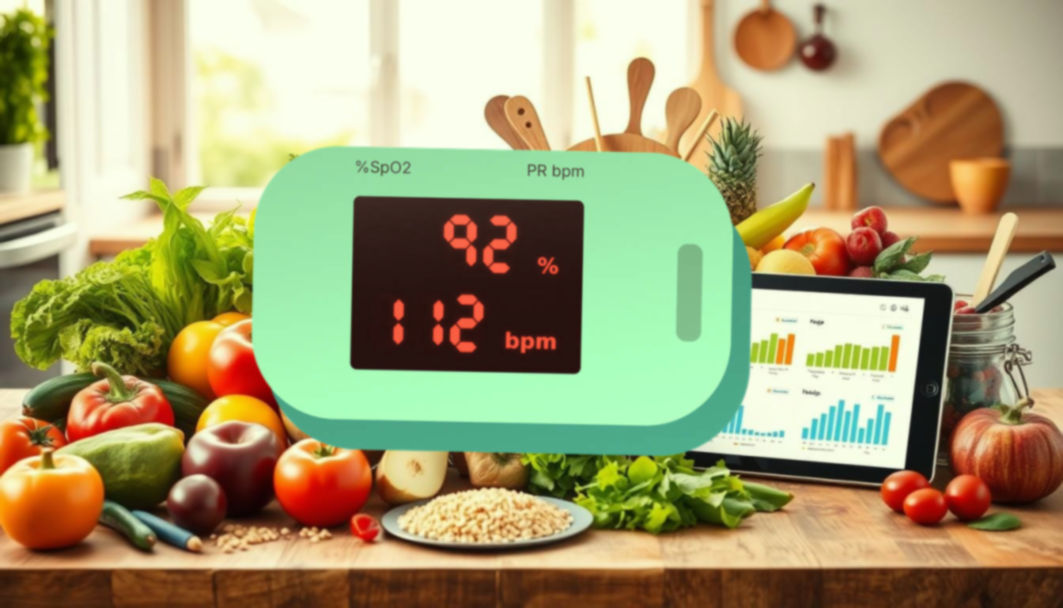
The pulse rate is 112bpm
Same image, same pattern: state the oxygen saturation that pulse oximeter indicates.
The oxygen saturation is 92%
